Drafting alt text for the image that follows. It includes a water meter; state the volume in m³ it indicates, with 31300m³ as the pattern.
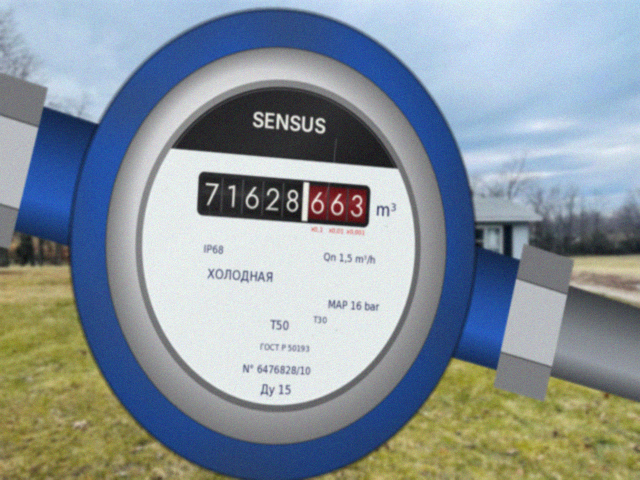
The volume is 71628.663m³
